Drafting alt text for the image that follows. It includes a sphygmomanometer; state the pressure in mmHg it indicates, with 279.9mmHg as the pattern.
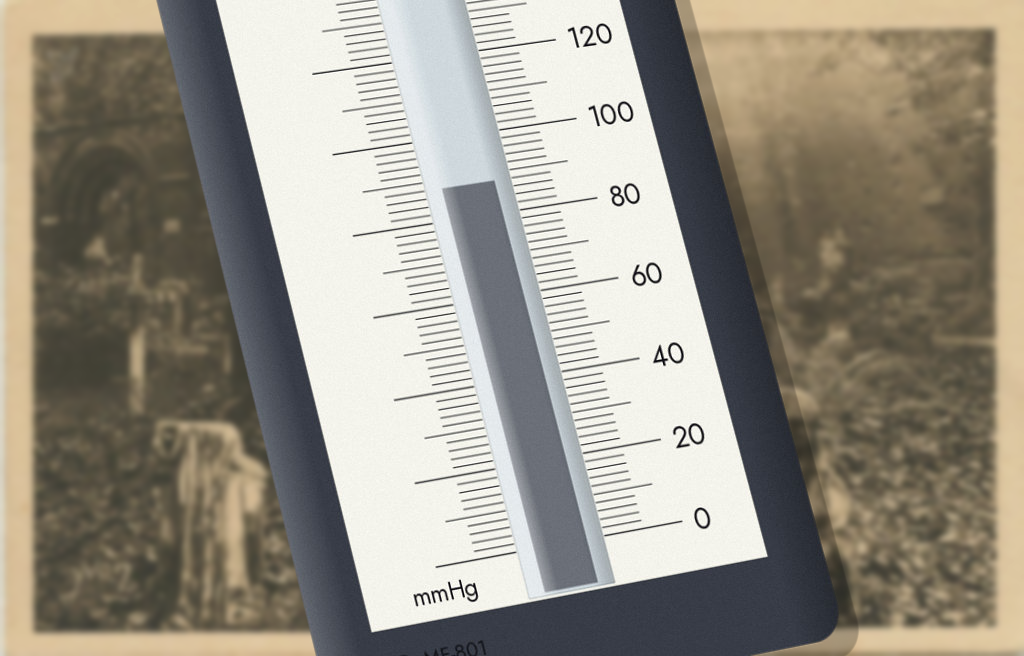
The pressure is 88mmHg
